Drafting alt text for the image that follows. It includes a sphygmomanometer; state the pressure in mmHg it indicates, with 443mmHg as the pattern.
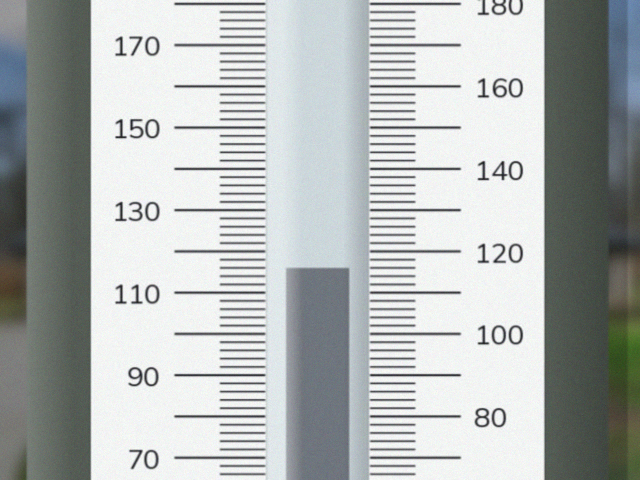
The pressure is 116mmHg
